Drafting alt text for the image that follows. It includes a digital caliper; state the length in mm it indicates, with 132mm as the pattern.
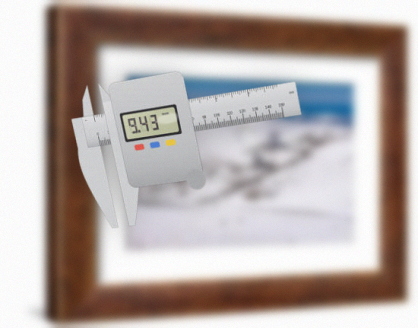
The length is 9.43mm
